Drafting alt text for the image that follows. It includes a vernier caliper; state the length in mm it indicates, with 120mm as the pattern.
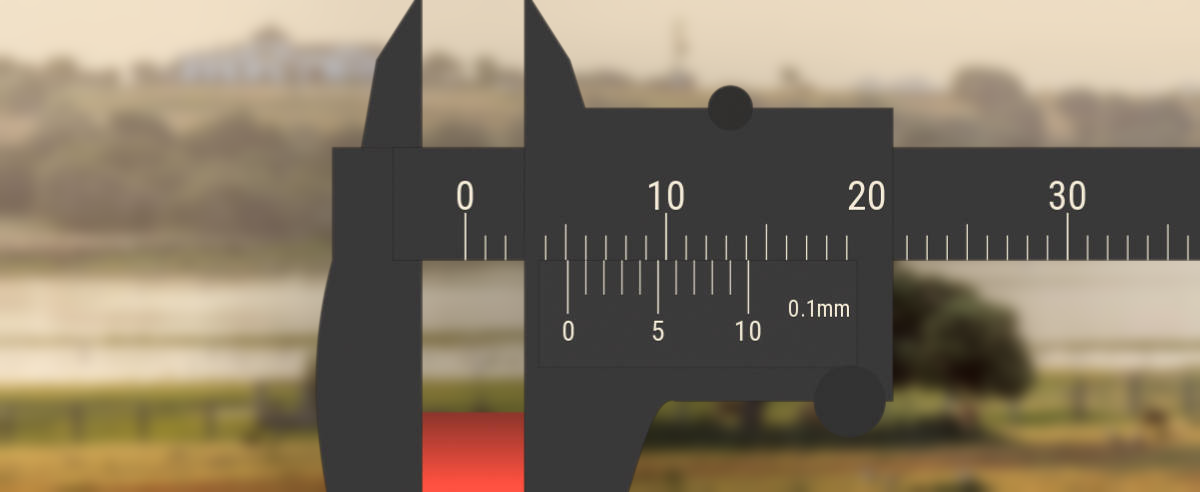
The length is 5.1mm
